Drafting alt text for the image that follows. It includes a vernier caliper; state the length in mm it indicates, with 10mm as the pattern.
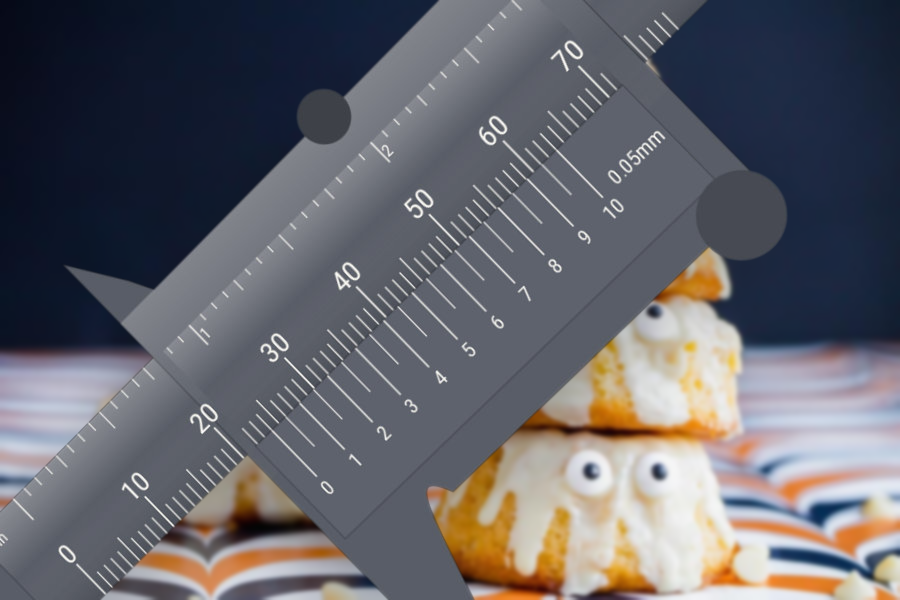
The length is 24.0mm
